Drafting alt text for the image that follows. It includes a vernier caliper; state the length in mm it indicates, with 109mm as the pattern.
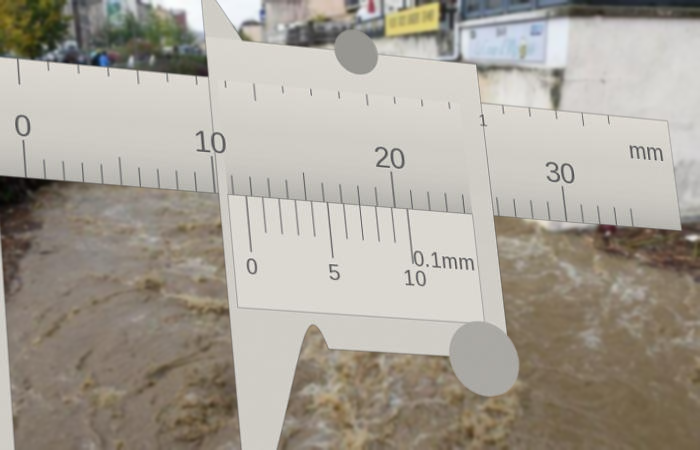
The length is 11.7mm
